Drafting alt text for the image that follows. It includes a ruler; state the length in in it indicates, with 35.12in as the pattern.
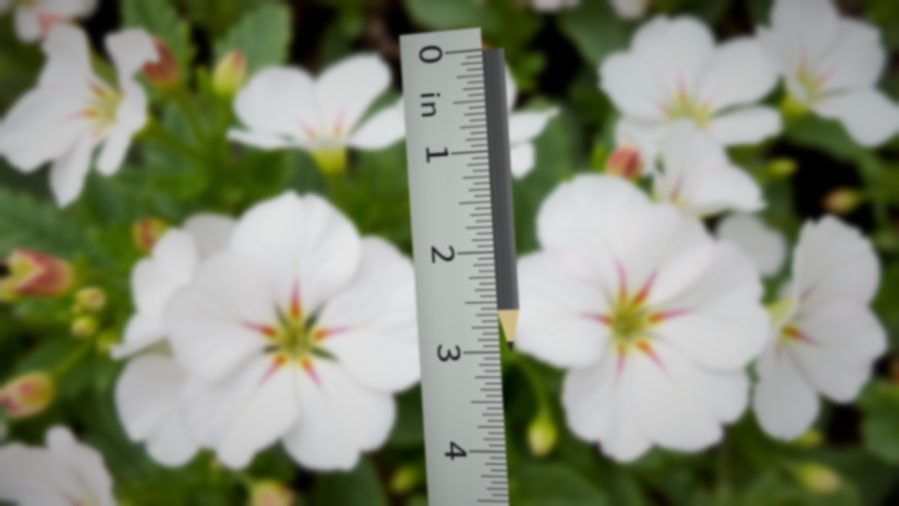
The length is 3in
